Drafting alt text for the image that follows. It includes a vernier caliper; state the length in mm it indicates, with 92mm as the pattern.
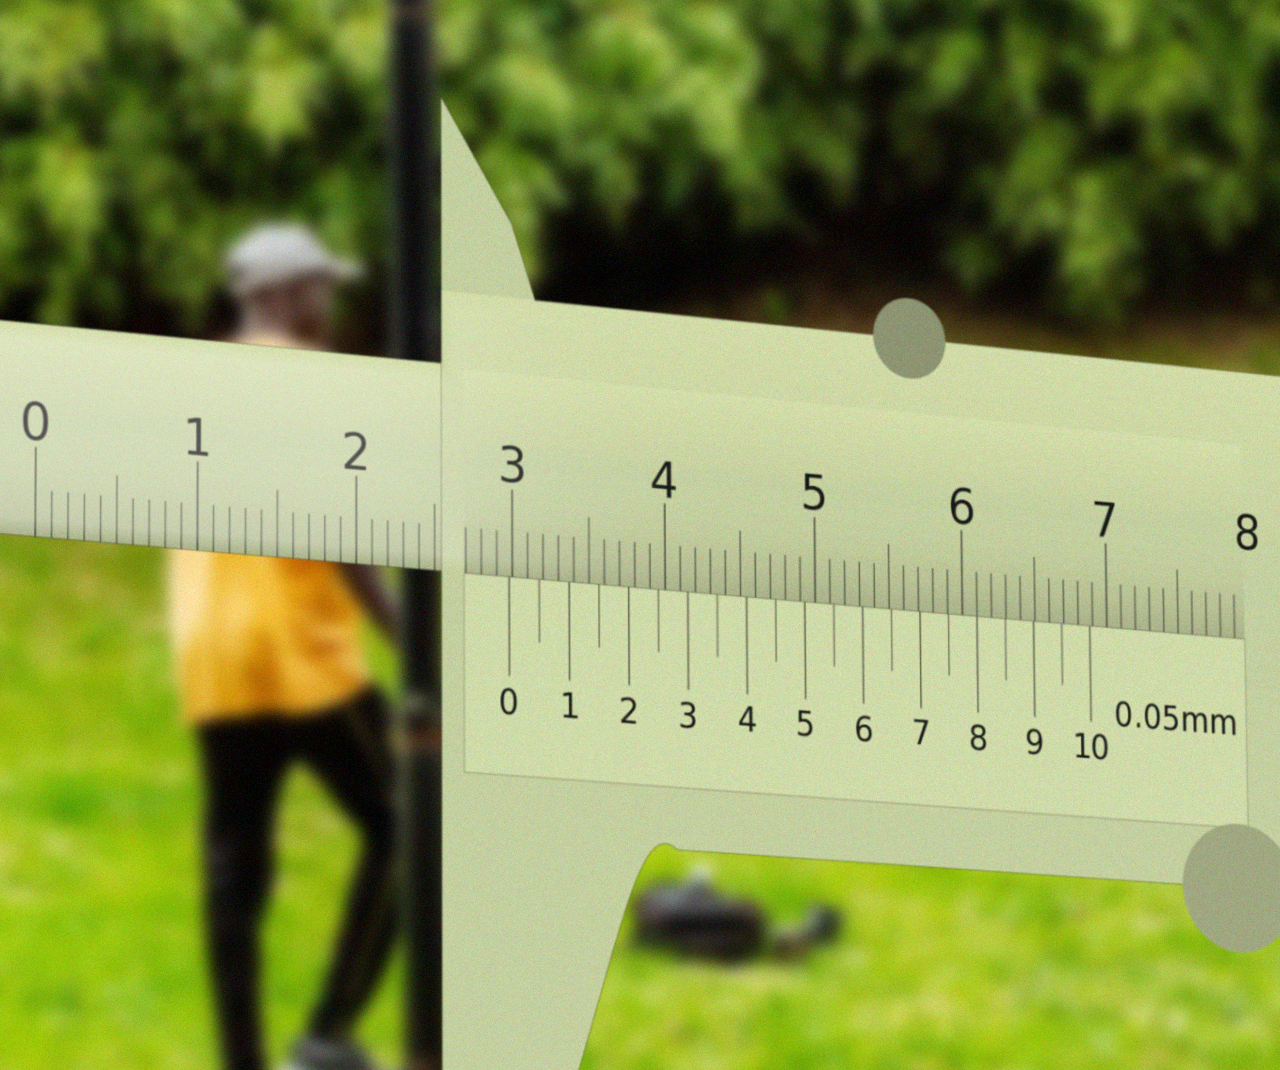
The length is 29.8mm
